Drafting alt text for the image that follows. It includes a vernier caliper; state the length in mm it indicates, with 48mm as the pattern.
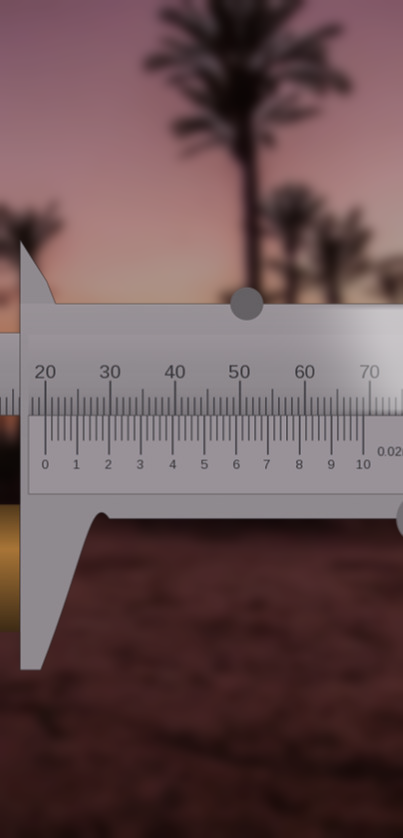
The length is 20.0mm
